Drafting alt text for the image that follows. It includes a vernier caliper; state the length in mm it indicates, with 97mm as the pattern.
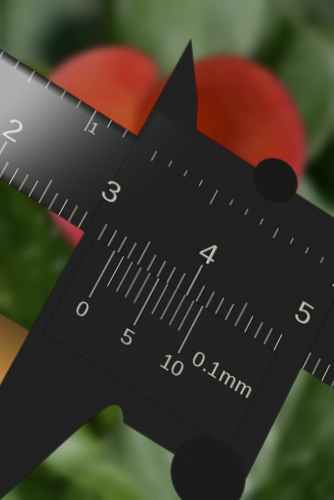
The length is 32.7mm
